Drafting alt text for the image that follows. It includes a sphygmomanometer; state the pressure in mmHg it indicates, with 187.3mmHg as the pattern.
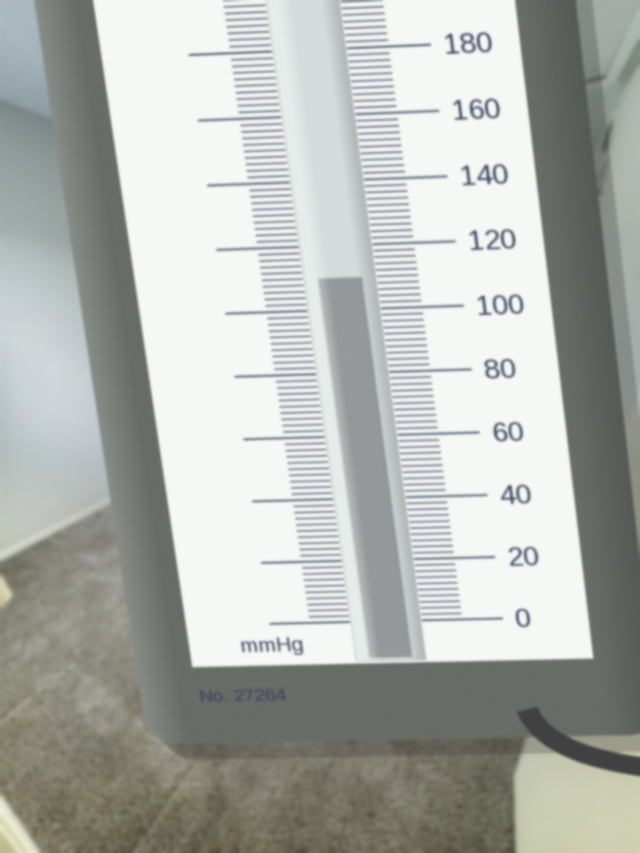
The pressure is 110mmHg
